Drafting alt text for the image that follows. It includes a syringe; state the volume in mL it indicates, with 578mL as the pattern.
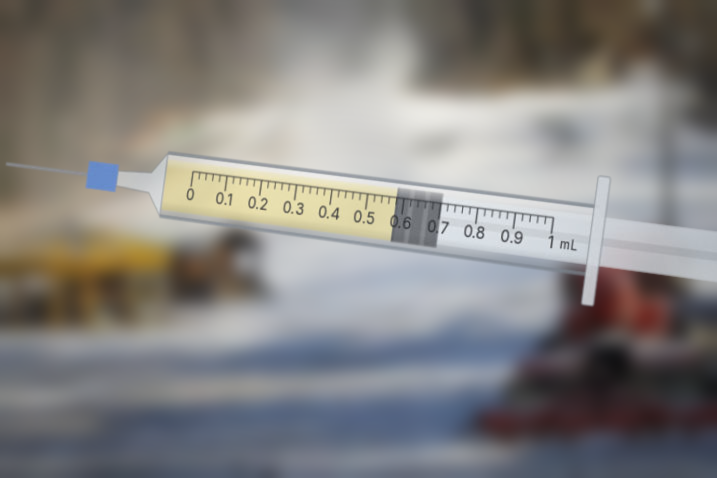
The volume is 0.58mL
